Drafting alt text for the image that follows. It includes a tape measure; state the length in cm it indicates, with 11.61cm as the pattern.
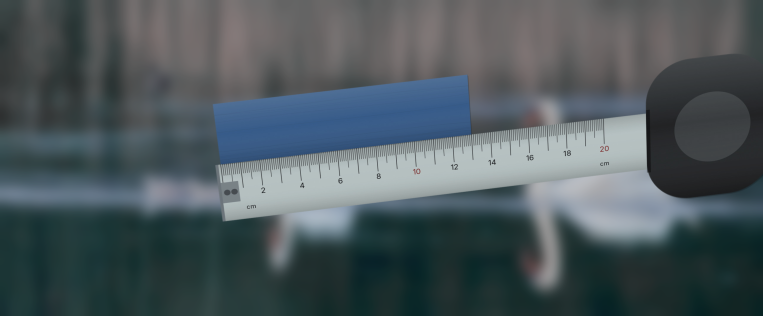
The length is 13cm
